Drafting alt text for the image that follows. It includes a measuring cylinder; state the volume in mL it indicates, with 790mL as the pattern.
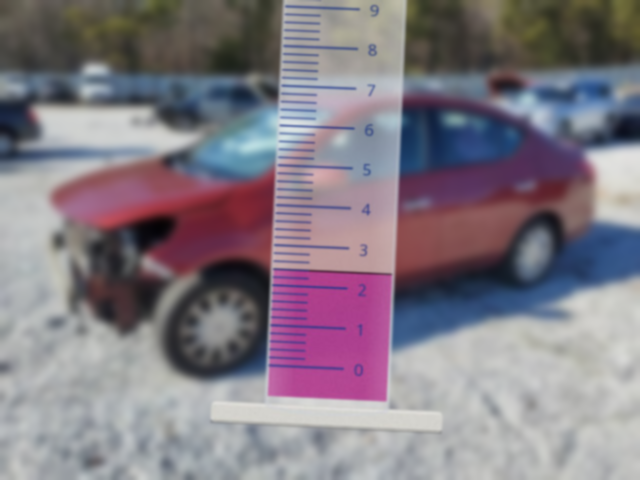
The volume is 2.4mL
